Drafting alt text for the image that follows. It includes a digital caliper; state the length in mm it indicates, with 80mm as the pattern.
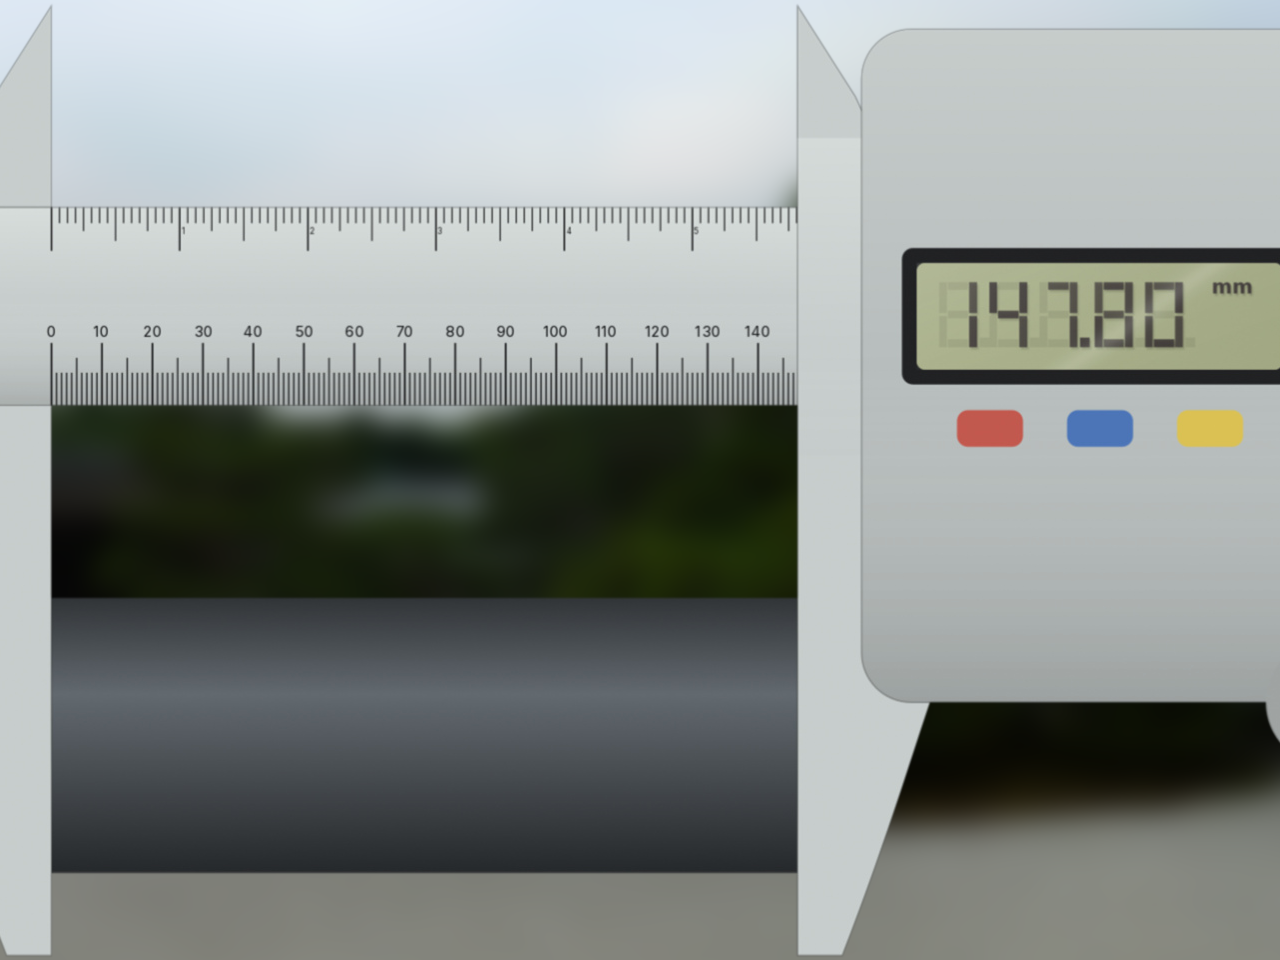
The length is 147.80mm
